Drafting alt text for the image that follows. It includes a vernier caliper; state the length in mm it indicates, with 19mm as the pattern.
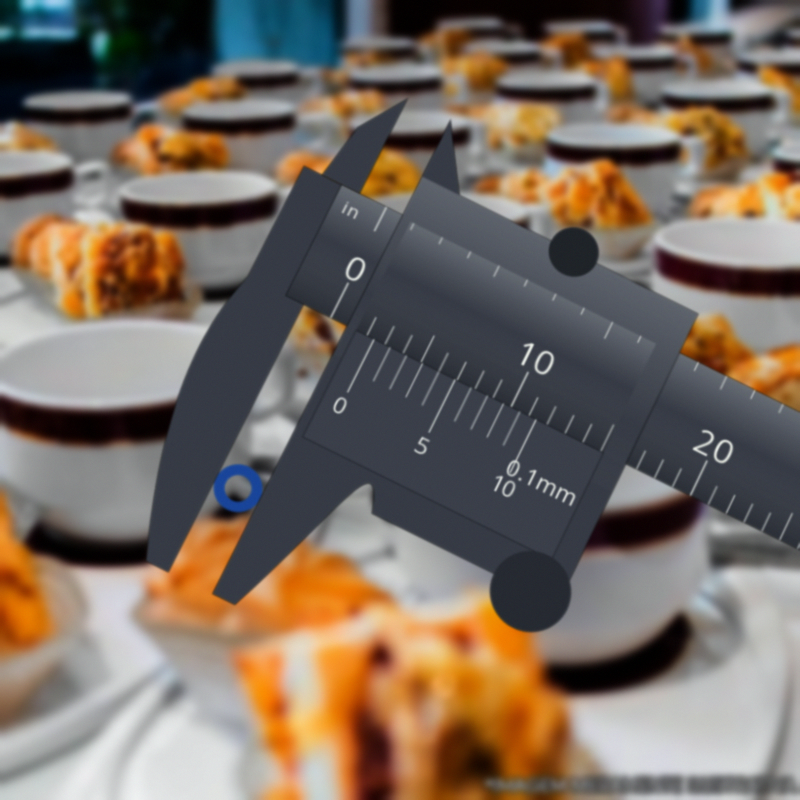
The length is 2.4mm
